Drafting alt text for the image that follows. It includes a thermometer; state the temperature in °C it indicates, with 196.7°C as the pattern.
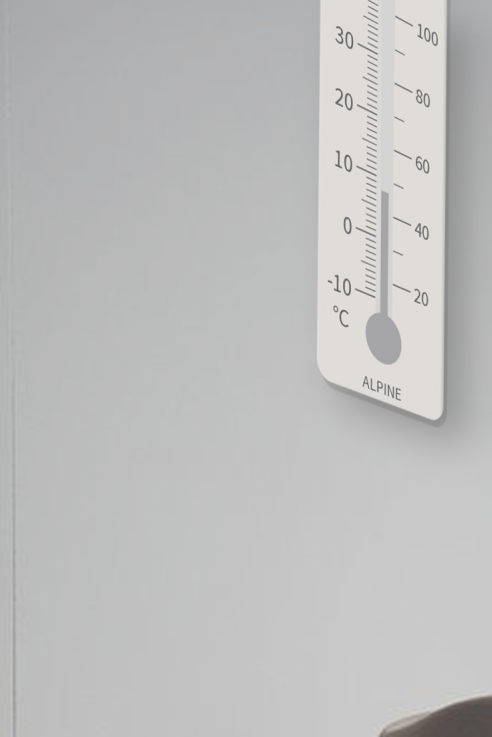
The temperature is 8°C
